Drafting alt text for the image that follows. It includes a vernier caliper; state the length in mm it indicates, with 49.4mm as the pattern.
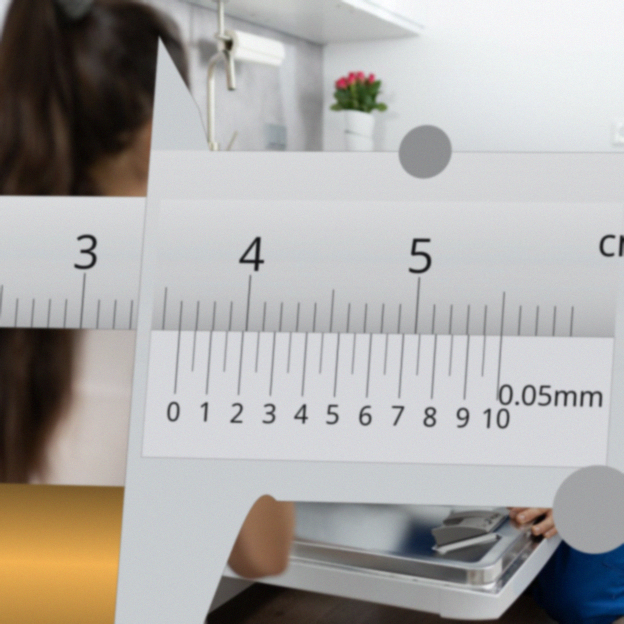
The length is 36.0mm
